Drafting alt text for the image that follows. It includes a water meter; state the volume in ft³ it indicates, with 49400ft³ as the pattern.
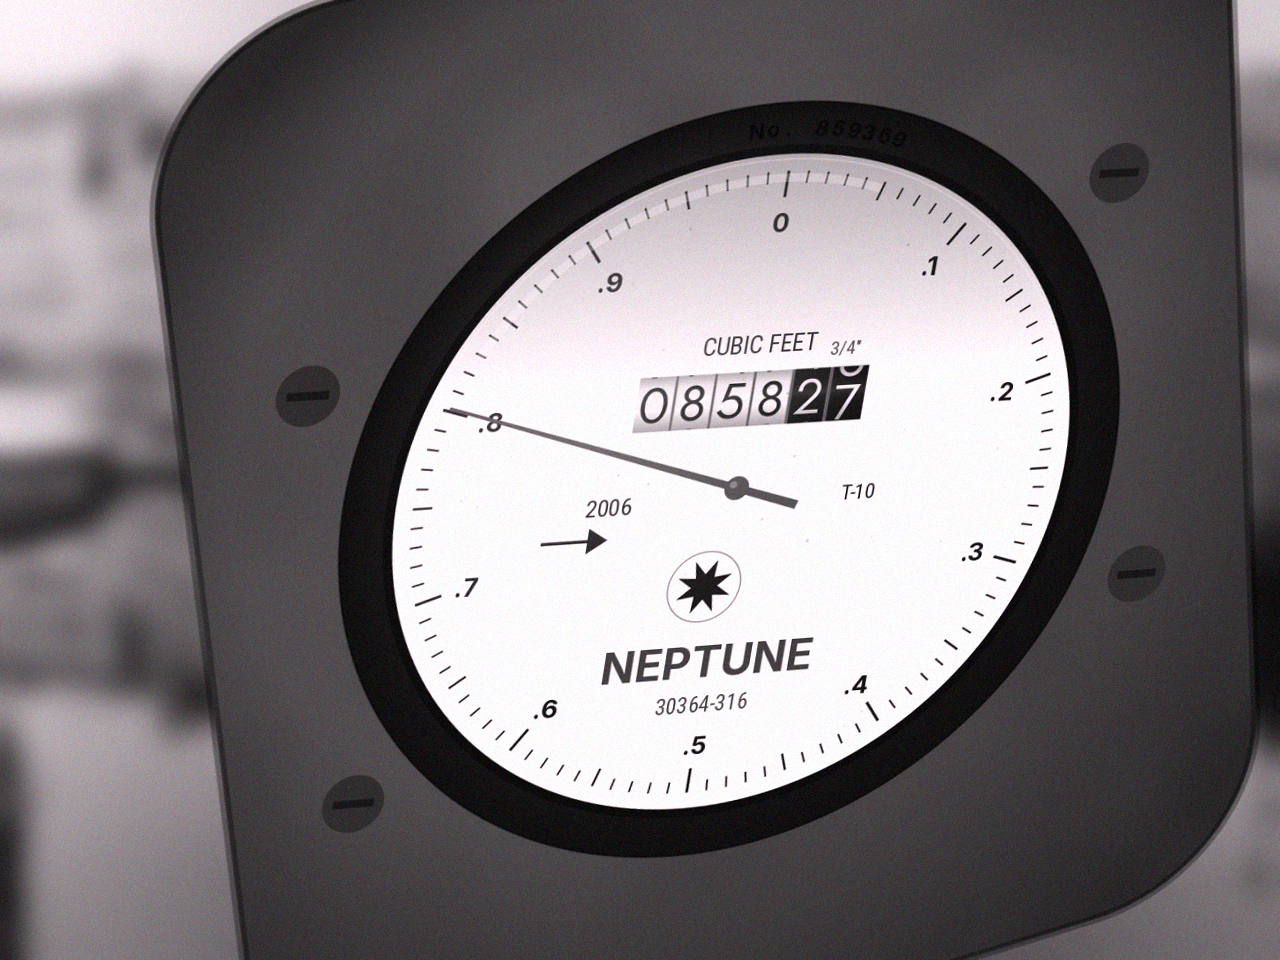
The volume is 85826.80ft³
